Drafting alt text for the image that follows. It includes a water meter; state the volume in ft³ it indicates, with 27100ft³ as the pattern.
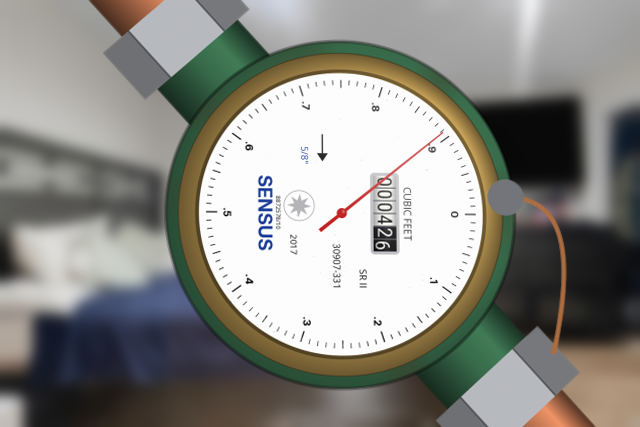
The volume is 425.89ft³
